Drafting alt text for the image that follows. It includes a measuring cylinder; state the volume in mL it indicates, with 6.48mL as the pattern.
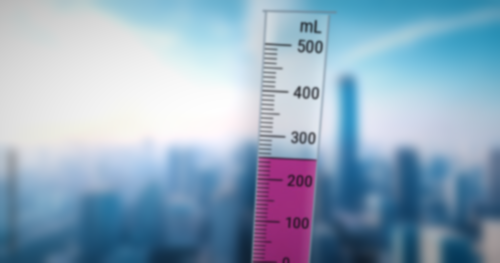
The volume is 250mL
